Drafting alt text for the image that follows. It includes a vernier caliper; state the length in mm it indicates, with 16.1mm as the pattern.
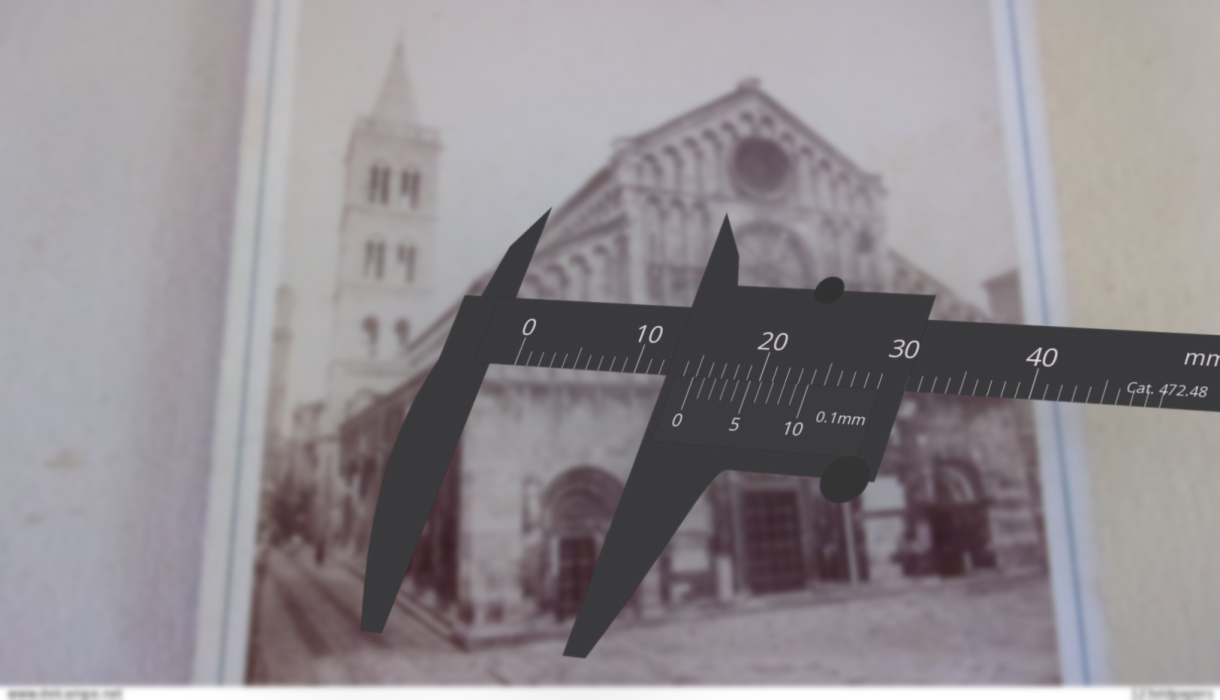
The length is 14.8mm
